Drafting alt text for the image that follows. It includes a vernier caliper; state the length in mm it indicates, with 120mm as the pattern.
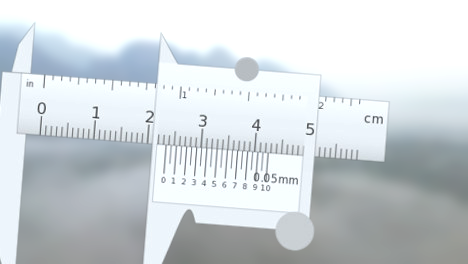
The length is 23.5mm
